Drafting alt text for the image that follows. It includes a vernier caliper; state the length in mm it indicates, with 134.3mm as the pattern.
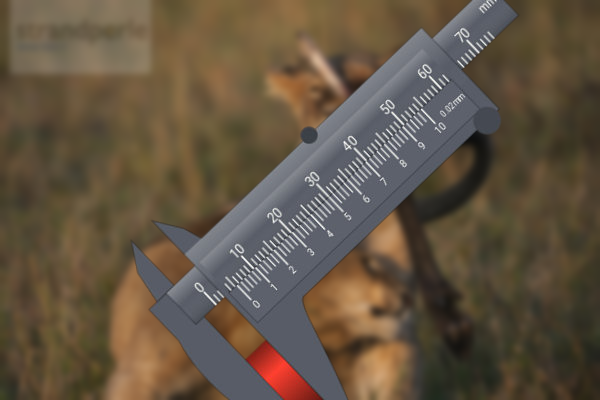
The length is 5.5mm
